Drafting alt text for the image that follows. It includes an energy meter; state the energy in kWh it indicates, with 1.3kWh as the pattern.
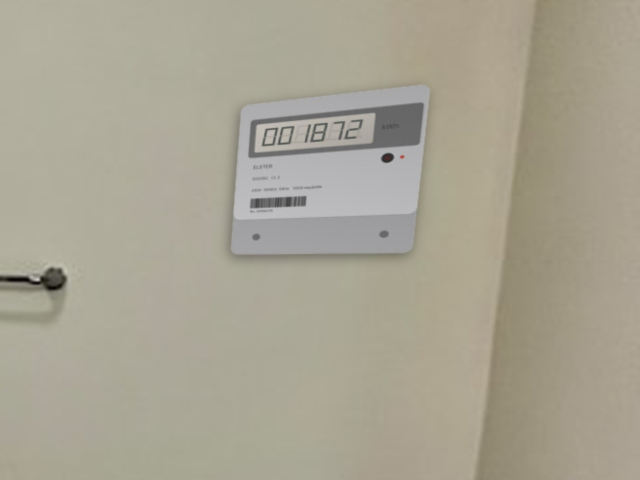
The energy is 1872kWh
